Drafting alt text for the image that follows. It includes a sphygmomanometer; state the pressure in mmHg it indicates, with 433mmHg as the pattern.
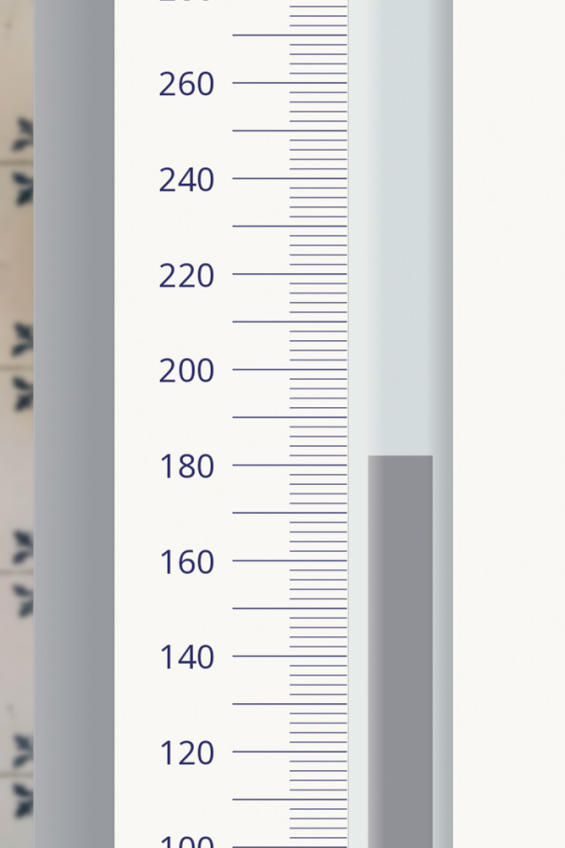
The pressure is 182mmHg
